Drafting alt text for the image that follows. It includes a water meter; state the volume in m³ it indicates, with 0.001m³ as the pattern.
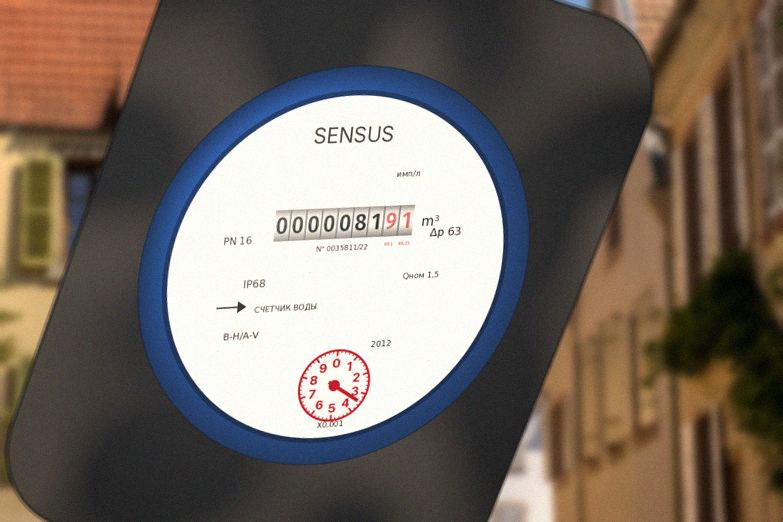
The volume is 81.913m³
